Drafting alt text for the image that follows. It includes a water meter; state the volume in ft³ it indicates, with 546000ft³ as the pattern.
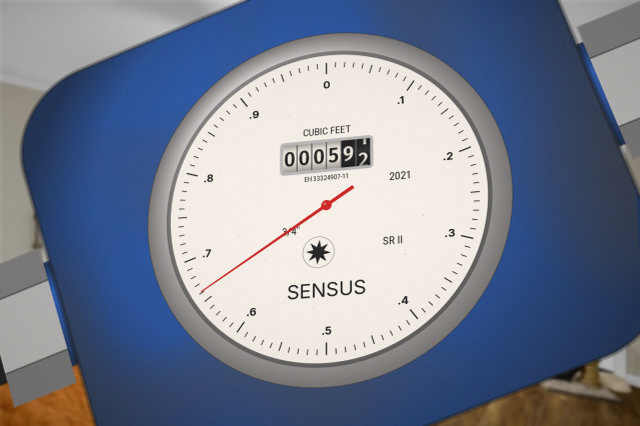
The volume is 591.66ft³
